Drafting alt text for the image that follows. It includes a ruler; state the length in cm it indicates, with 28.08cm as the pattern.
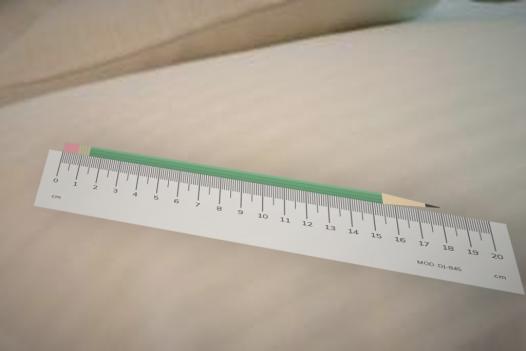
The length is 18cm
